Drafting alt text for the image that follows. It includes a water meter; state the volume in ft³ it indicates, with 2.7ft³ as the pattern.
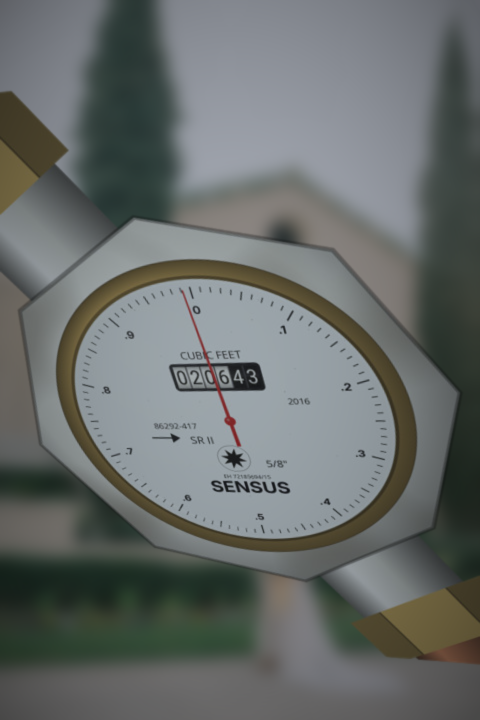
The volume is 20642.99ft³
